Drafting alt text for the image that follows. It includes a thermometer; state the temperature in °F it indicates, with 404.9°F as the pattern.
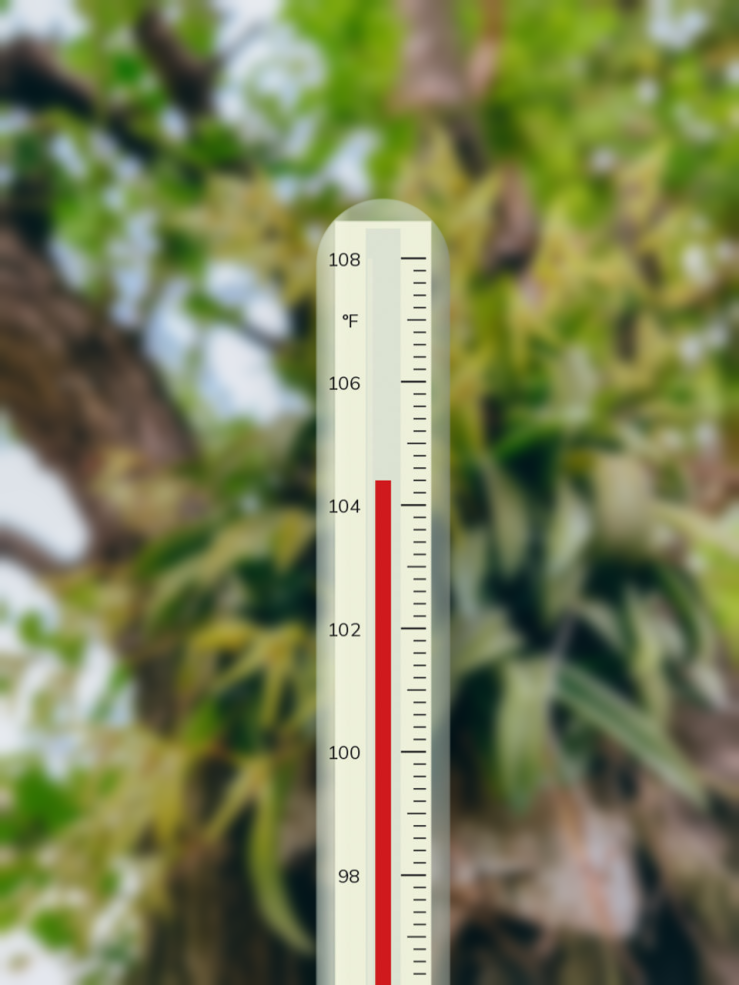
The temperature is 104.4°F
